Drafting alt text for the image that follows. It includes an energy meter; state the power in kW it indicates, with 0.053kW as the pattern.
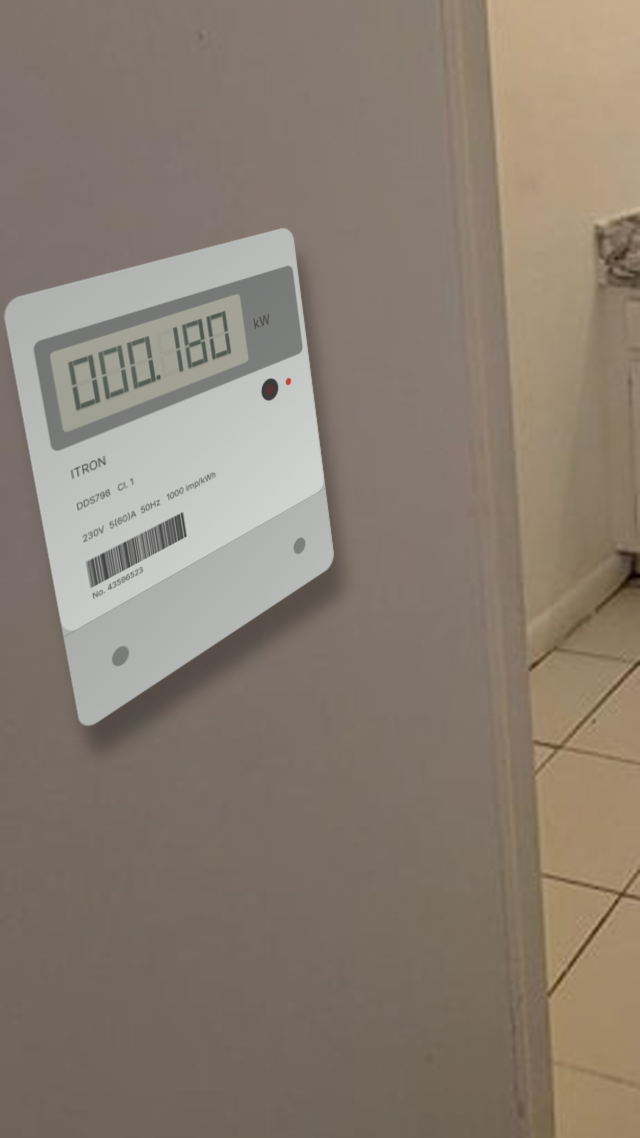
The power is 0.180kW
